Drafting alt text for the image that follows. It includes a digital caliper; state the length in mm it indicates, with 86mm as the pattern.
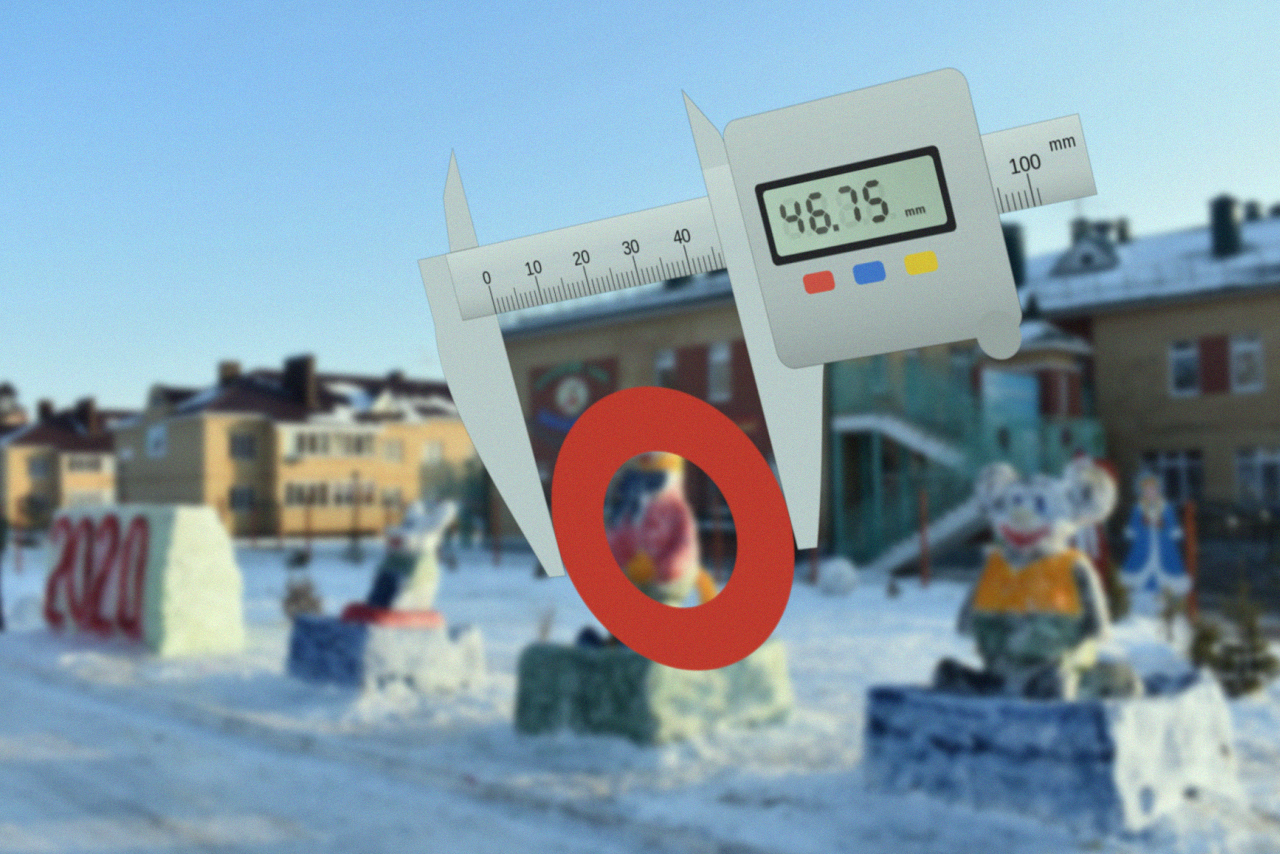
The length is 46.75mm
